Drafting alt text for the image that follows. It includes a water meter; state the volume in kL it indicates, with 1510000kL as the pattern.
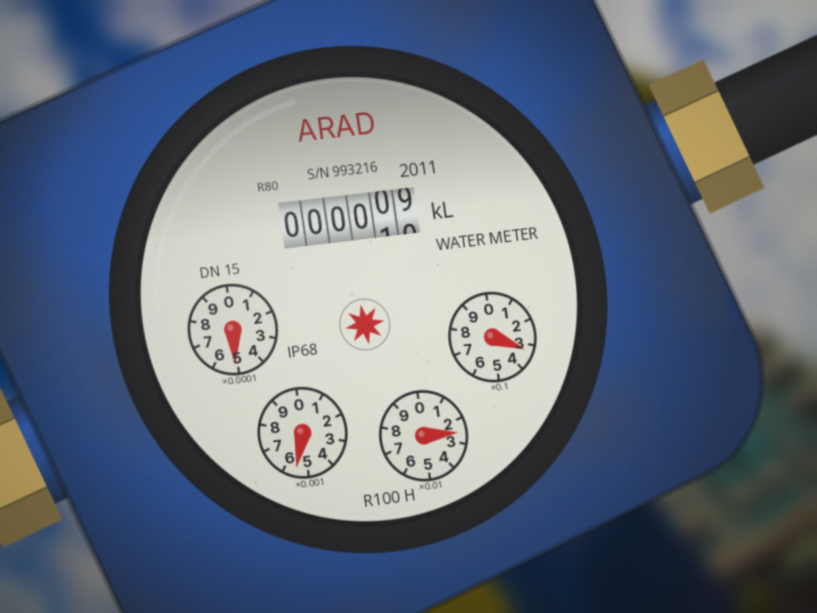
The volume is 9.3255kL
